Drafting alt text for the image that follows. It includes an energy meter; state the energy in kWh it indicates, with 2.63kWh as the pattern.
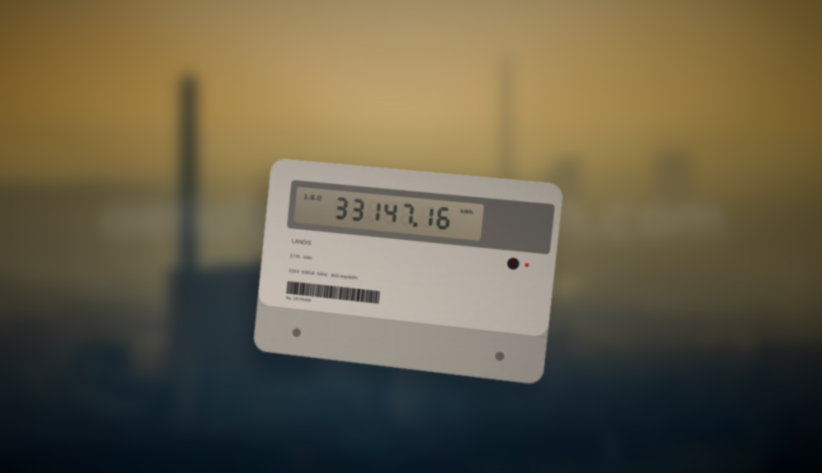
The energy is 33147.16kWh
